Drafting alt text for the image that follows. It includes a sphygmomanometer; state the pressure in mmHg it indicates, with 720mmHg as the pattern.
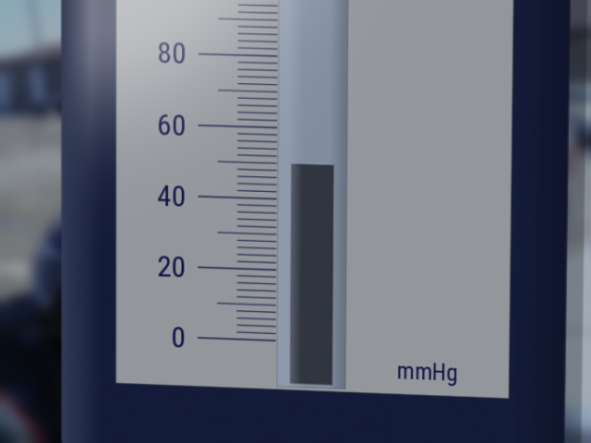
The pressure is 50mmHg
